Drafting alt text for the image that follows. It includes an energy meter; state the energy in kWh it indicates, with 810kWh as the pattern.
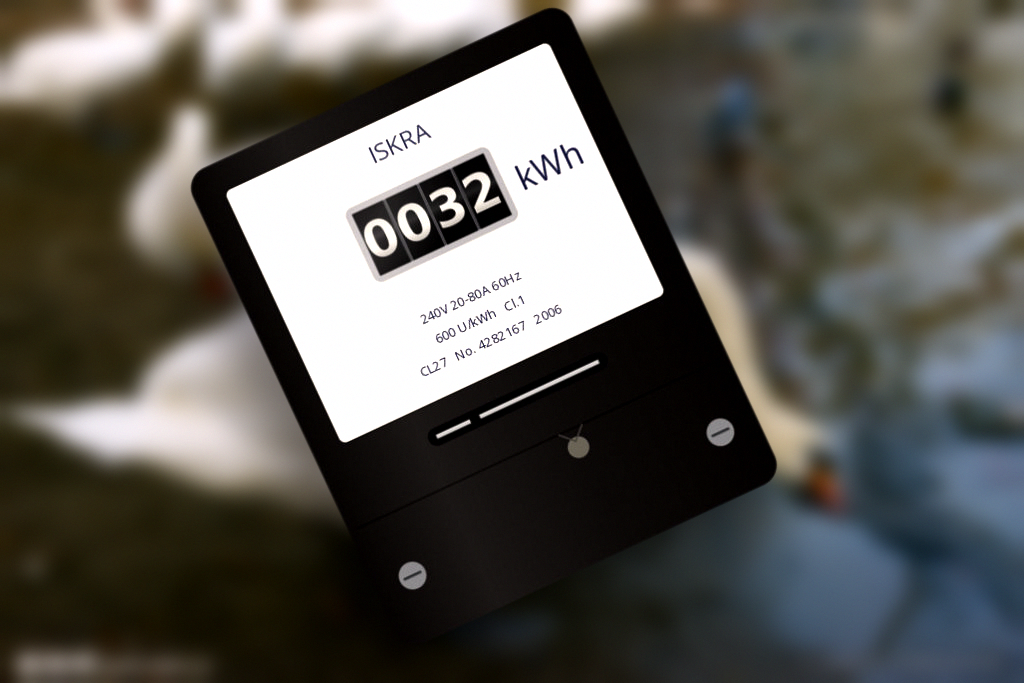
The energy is 32kWh
